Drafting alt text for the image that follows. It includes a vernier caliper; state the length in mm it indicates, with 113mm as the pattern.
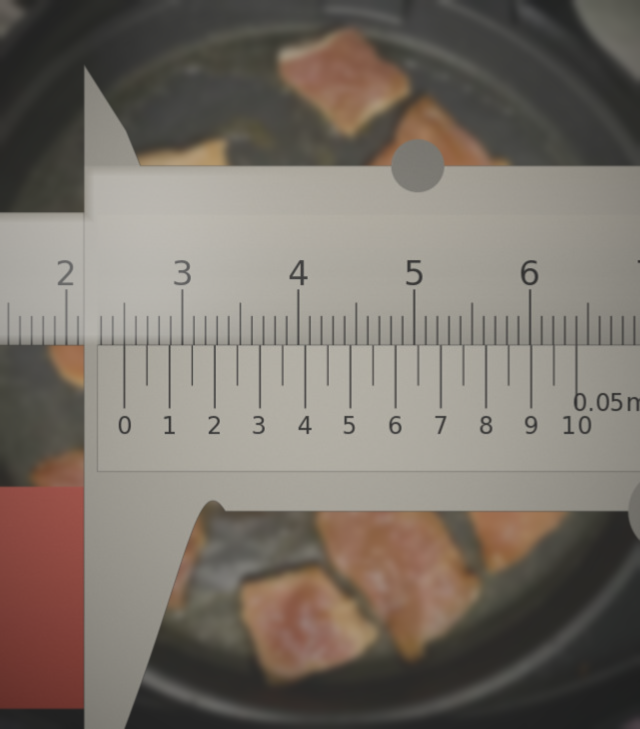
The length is 25.0mm
